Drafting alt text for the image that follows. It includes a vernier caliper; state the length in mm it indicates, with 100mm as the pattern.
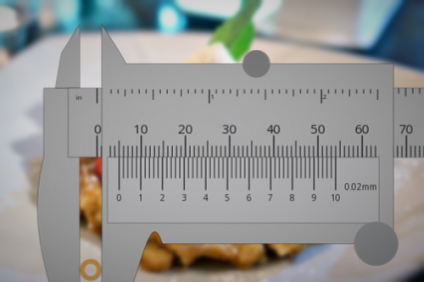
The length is 5.0mm
